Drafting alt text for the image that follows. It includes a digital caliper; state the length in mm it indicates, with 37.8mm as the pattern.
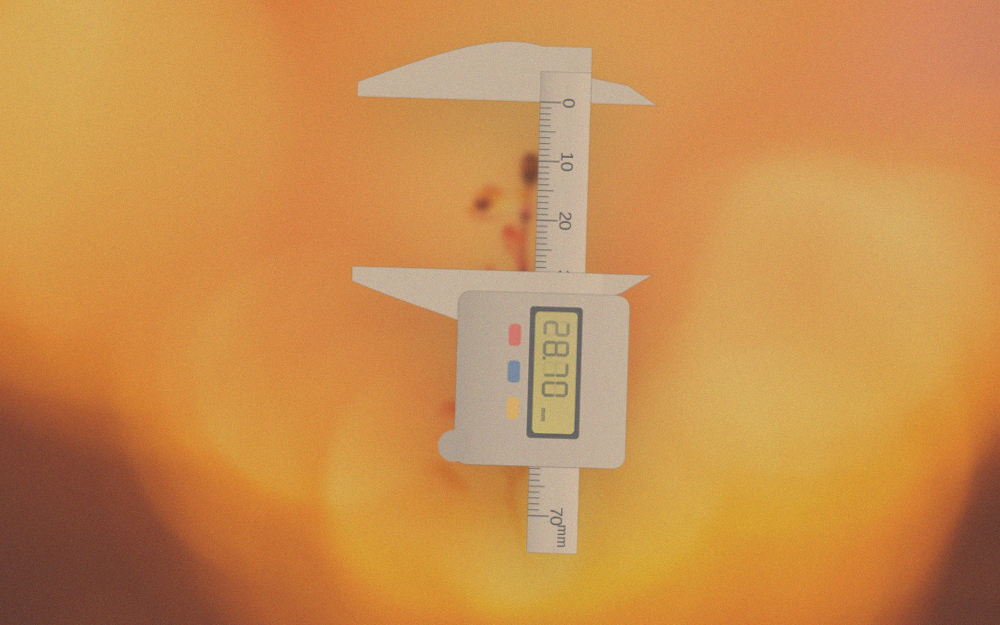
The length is 28.70mm
